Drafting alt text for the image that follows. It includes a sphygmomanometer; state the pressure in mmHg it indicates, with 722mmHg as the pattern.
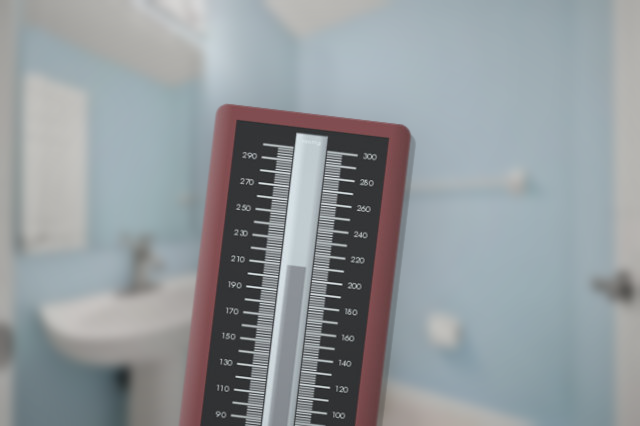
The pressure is 210mmHg
